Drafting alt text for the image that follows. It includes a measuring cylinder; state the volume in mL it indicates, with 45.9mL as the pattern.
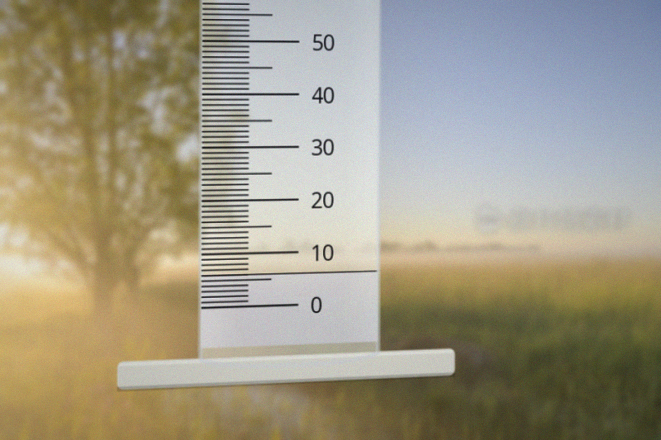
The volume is 6mL
